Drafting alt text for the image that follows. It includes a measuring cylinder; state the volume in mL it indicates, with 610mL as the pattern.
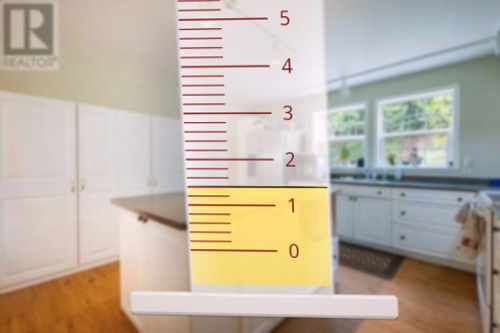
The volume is 1.4mL
